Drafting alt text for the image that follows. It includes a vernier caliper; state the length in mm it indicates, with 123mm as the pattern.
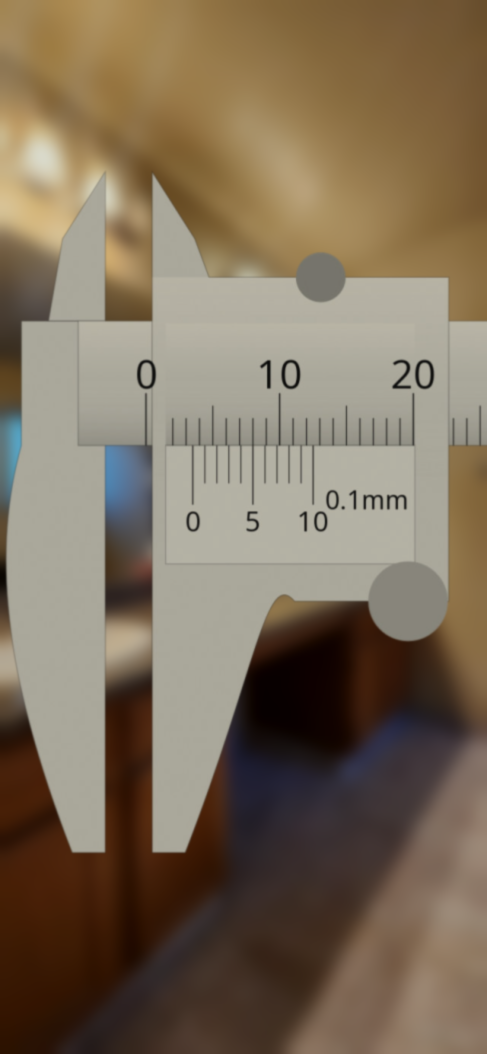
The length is 3.5mm
